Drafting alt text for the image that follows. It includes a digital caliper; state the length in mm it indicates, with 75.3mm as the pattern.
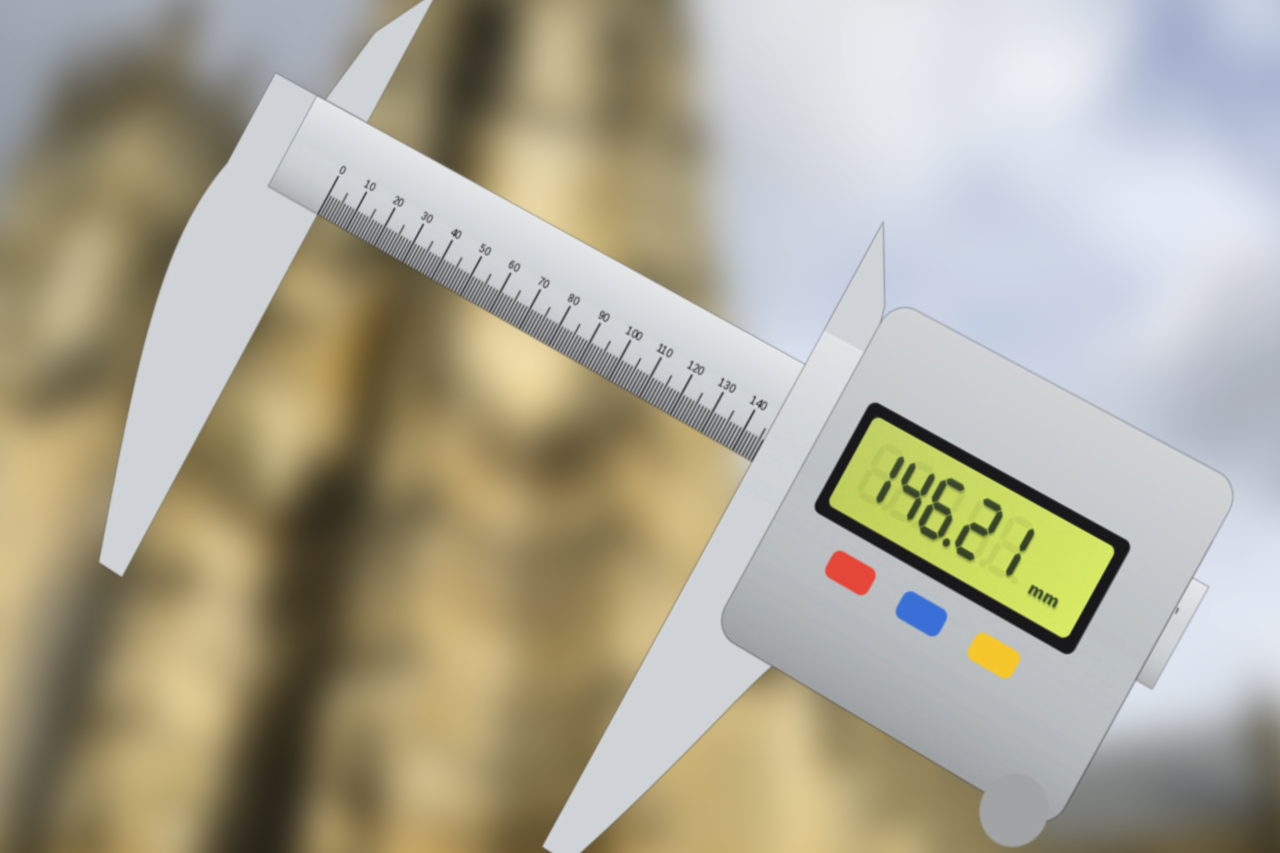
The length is 146.21mm
